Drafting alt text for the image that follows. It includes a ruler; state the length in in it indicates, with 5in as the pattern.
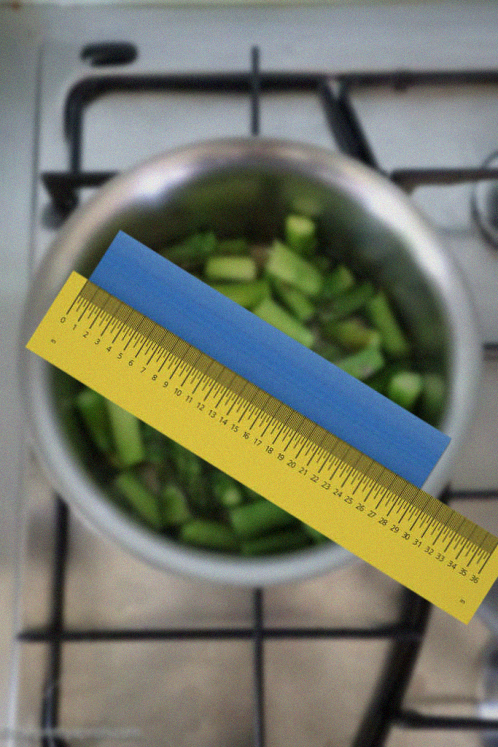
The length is 29in
